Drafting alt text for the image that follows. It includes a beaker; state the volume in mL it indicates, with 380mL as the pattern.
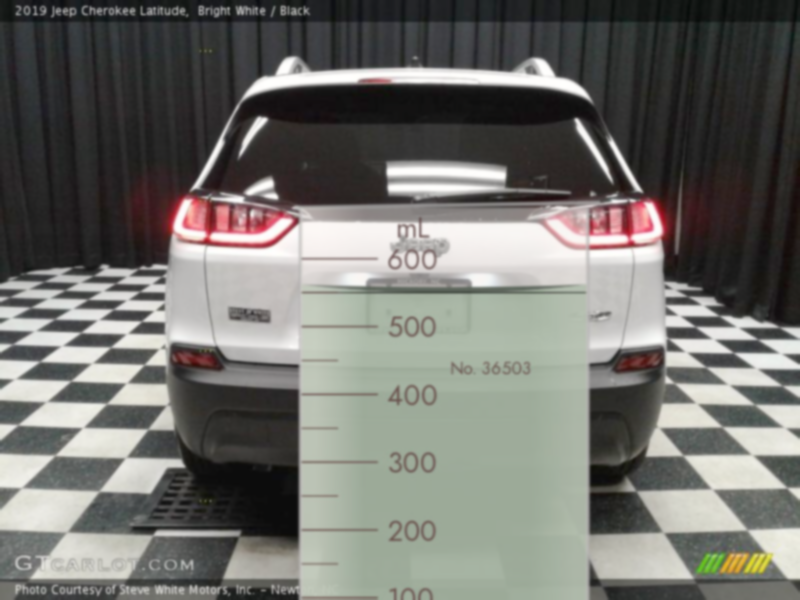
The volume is 550mL
